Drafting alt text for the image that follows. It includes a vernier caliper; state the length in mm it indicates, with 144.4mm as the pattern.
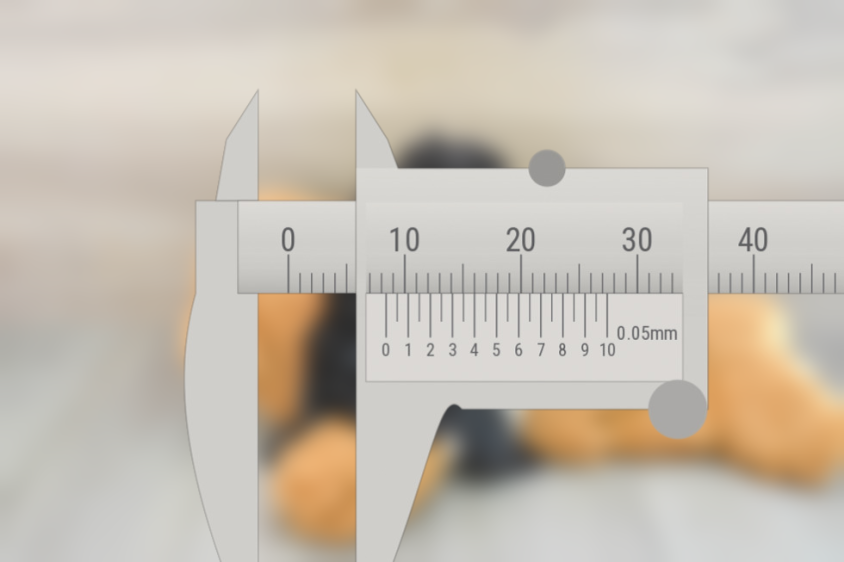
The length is 8.4mm
